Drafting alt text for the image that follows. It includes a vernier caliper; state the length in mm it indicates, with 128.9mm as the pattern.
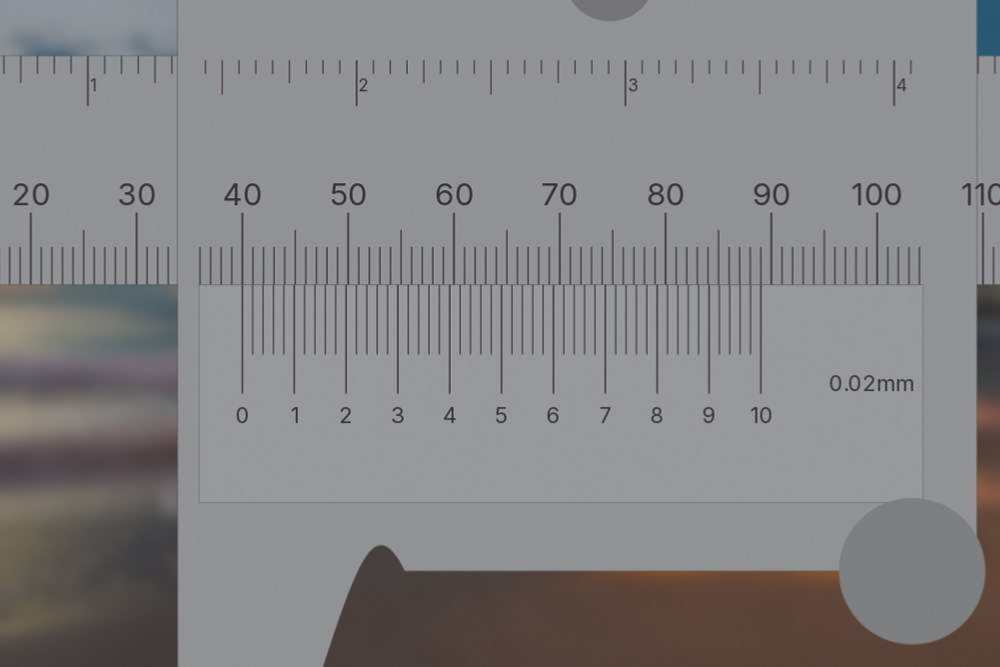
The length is 40.0mm
